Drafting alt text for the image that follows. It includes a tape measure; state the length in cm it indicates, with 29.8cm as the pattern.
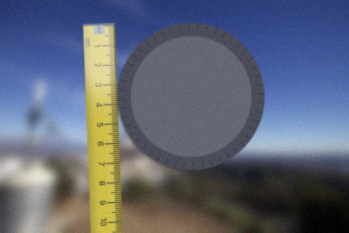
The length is 7.5cm
